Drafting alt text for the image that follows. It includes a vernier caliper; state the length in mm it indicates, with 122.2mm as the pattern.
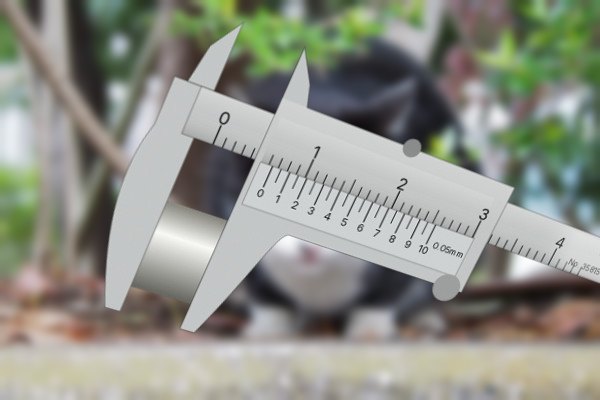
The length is 6.4mm
